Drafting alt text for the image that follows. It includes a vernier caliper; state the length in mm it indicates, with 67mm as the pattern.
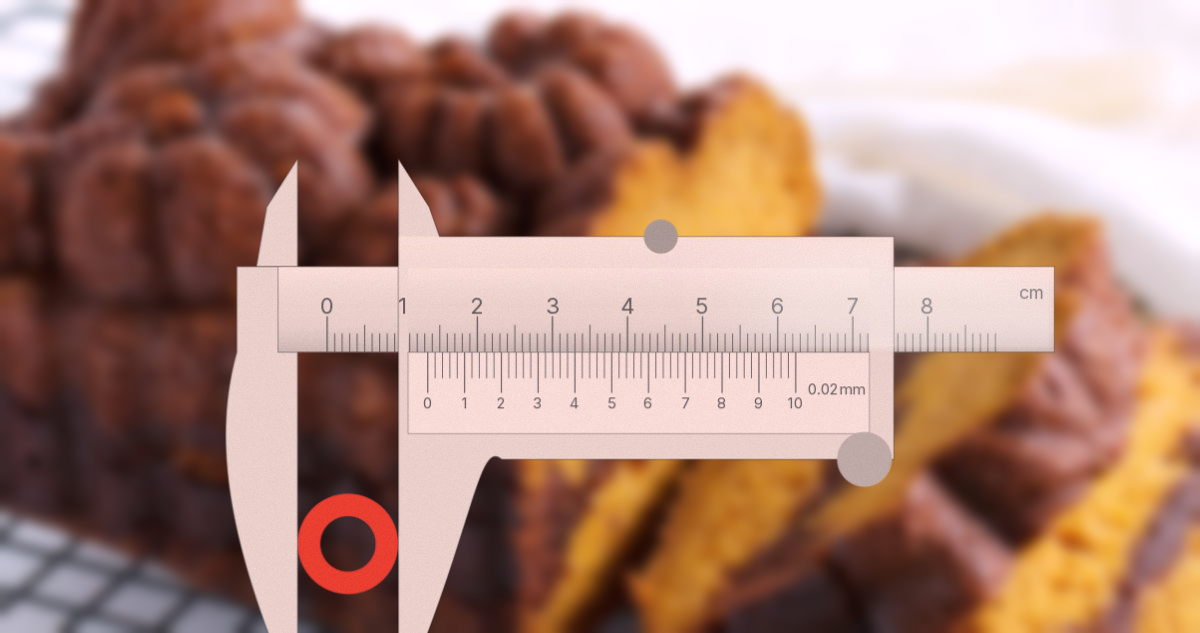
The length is 13.4mm
